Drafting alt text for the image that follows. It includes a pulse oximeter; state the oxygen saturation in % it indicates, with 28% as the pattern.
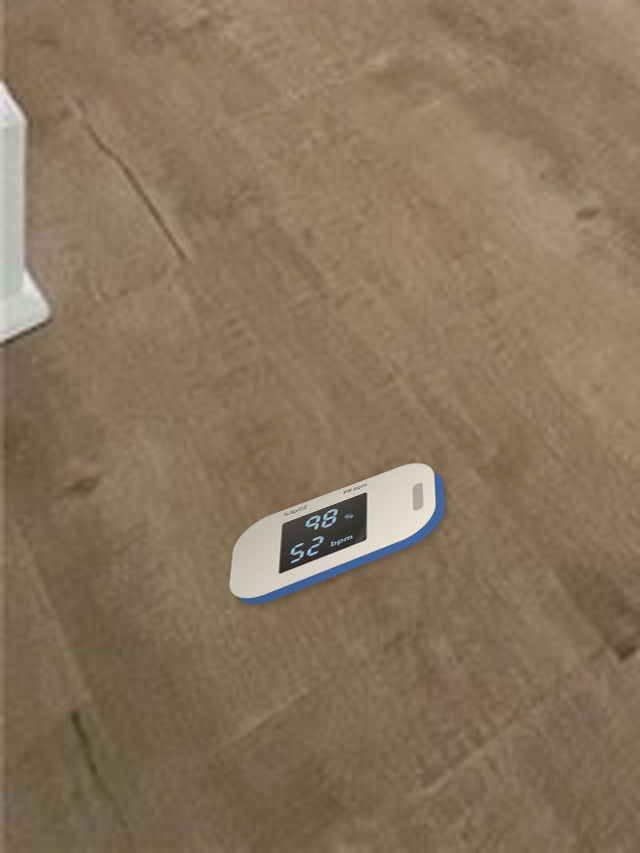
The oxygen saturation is 98%
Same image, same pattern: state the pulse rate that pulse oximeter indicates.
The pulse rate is 52bpm
